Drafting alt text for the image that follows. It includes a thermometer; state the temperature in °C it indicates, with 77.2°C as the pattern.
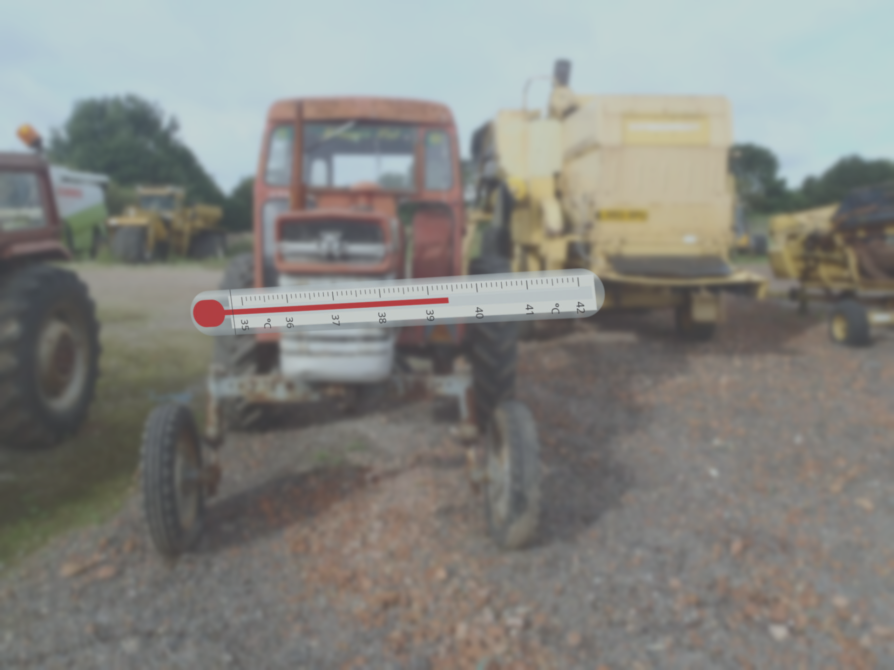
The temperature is 39.4°C
